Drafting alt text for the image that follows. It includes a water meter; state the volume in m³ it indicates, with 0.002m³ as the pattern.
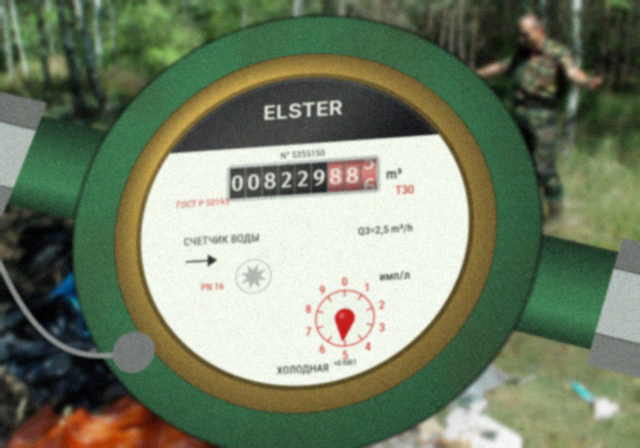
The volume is 8229.8855m³
